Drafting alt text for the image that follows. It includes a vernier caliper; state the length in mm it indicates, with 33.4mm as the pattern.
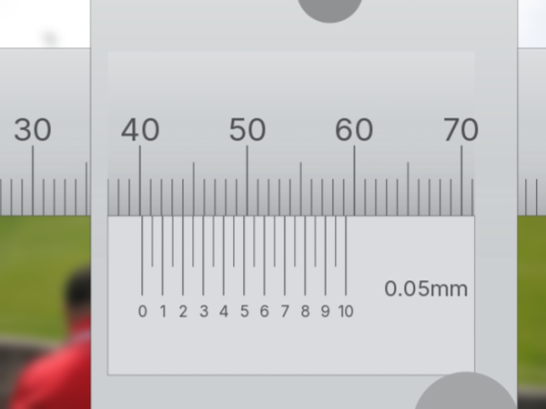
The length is 40.2mm
